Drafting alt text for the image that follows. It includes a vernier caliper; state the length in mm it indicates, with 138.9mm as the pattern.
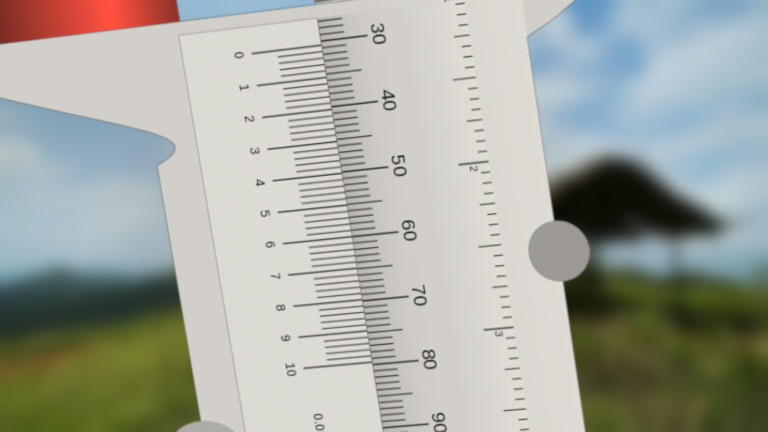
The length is 30.6mm
